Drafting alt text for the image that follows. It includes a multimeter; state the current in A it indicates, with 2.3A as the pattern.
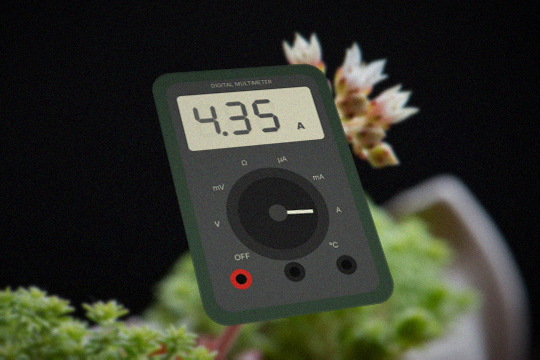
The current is 4.35A
